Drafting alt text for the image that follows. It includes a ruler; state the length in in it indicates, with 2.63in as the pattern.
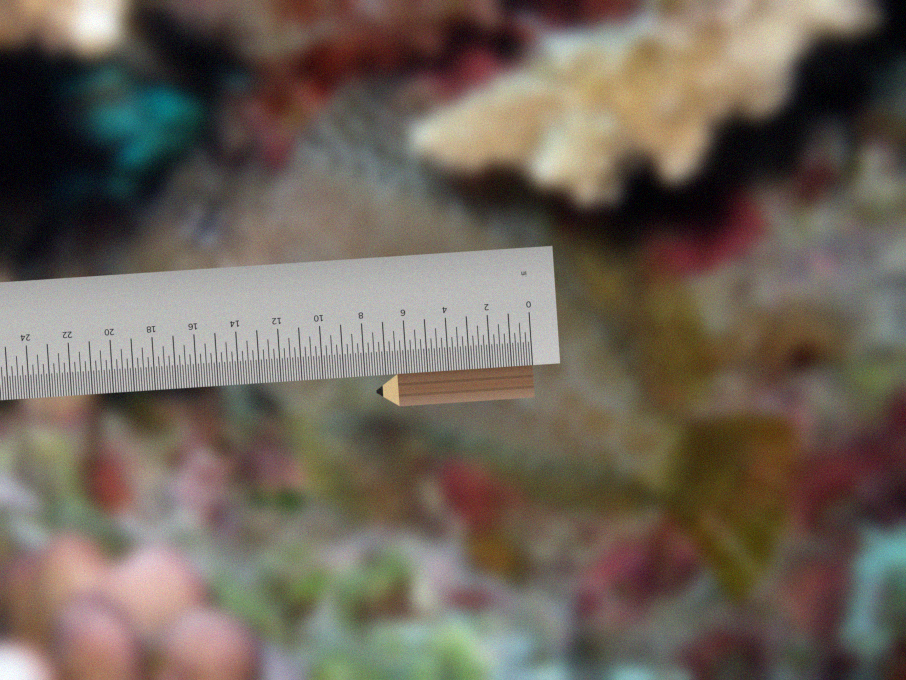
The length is 7.5in
